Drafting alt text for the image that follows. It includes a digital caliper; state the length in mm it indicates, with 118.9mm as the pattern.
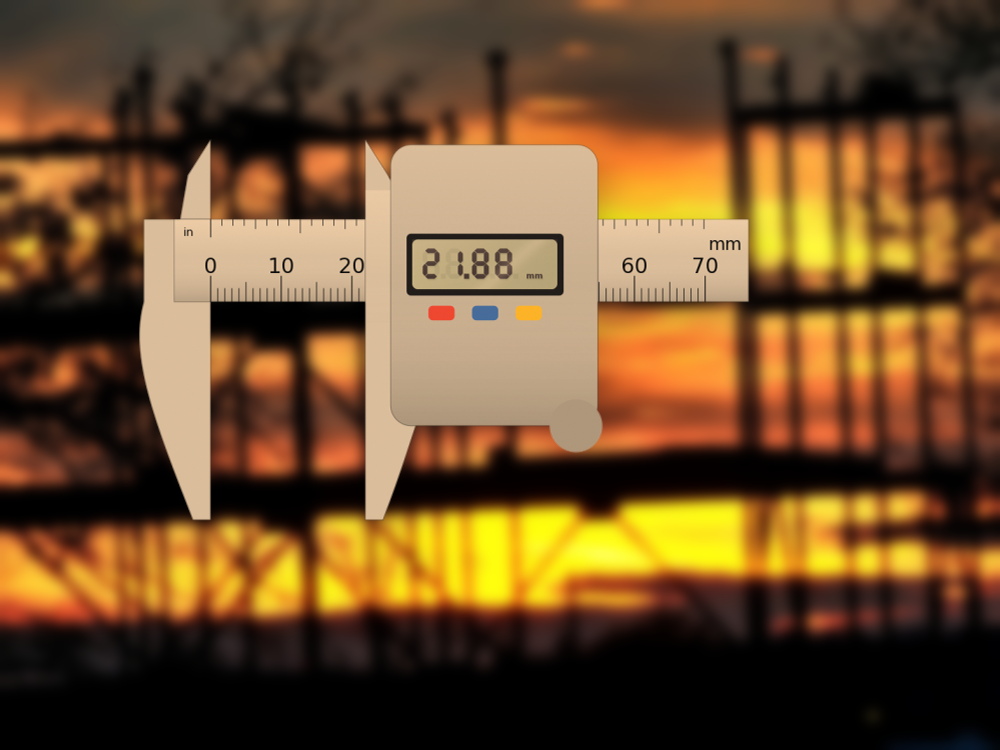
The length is 21.88mm
